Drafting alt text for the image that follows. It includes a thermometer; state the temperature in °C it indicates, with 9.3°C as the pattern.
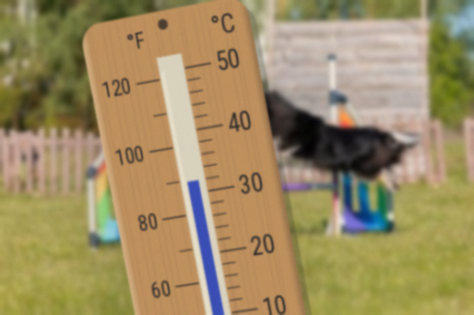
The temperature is 32°C
